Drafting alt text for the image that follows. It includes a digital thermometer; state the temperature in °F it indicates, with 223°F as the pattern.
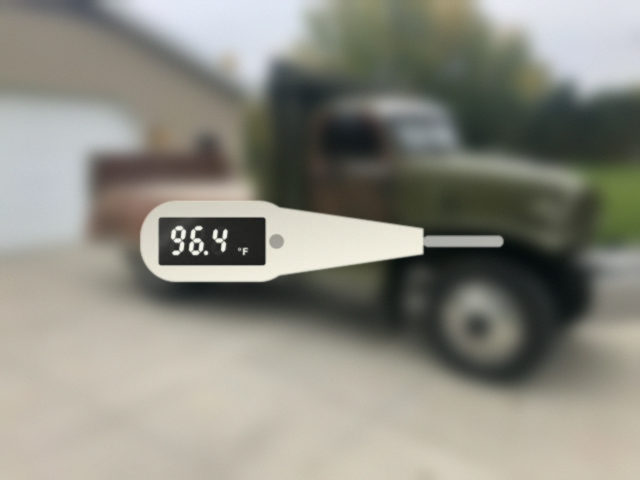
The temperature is 96.4°F
